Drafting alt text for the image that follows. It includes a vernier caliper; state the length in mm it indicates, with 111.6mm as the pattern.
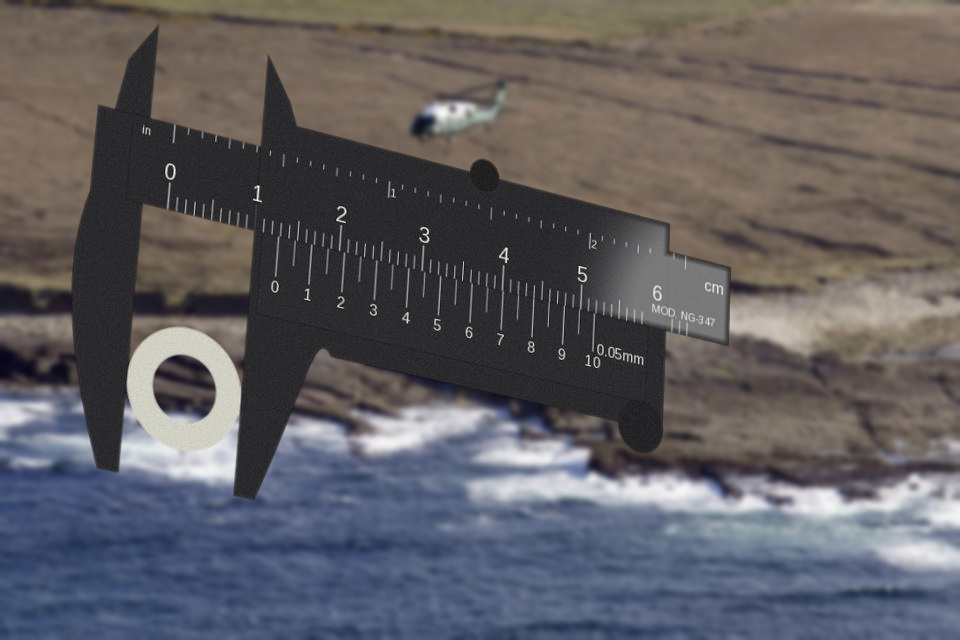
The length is 12.8mm
